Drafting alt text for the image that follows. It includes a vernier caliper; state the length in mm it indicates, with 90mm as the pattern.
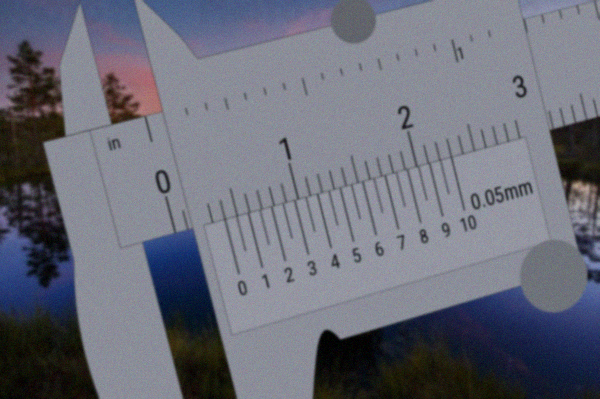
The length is 4.0mm
